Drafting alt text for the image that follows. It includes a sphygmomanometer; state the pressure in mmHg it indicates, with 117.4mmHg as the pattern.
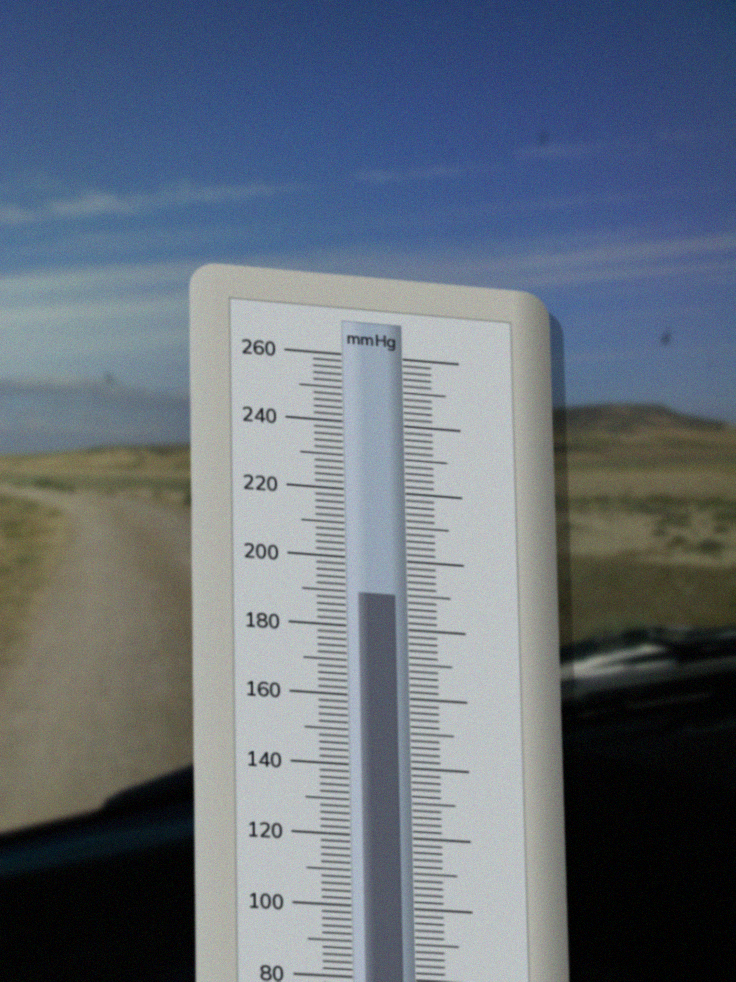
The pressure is 190mmHg
